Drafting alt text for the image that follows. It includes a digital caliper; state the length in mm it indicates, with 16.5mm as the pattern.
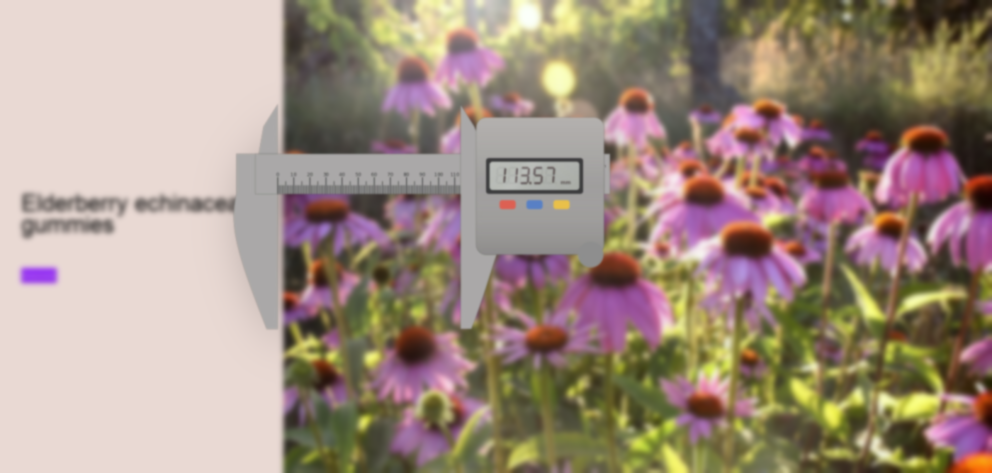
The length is 113.57mm
